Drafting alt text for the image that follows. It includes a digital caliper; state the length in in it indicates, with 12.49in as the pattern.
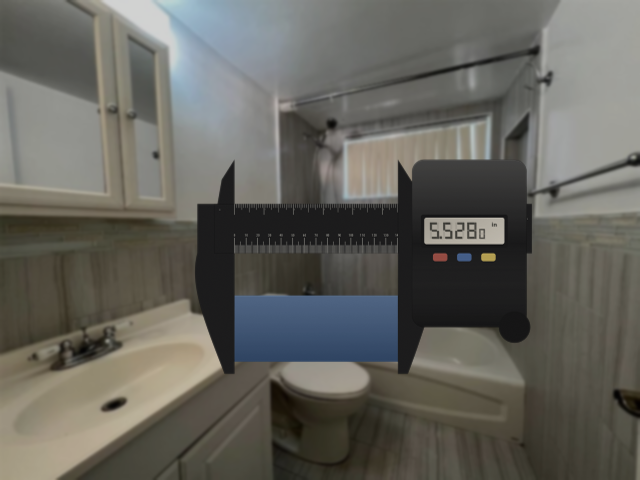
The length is 5.5280in
